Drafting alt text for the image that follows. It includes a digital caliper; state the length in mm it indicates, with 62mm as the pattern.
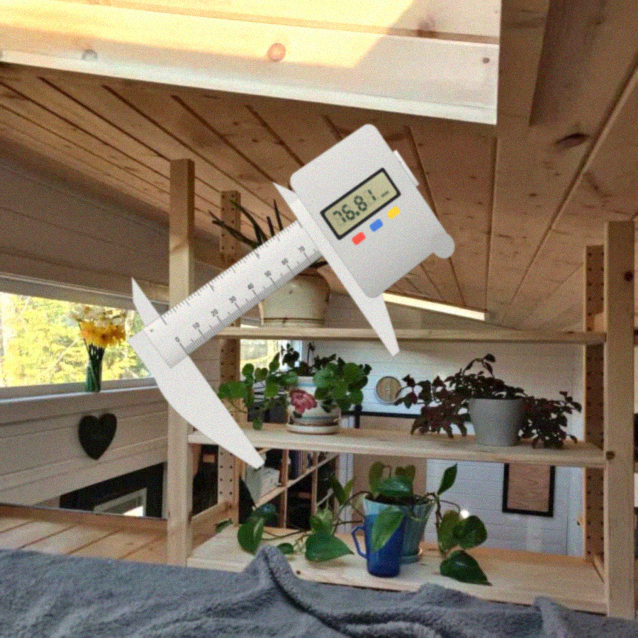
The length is 76.81mm
